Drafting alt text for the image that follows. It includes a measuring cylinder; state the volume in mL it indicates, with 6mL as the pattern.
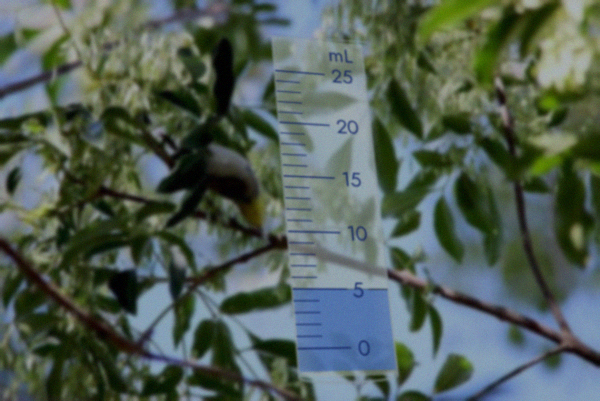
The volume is 5mL
